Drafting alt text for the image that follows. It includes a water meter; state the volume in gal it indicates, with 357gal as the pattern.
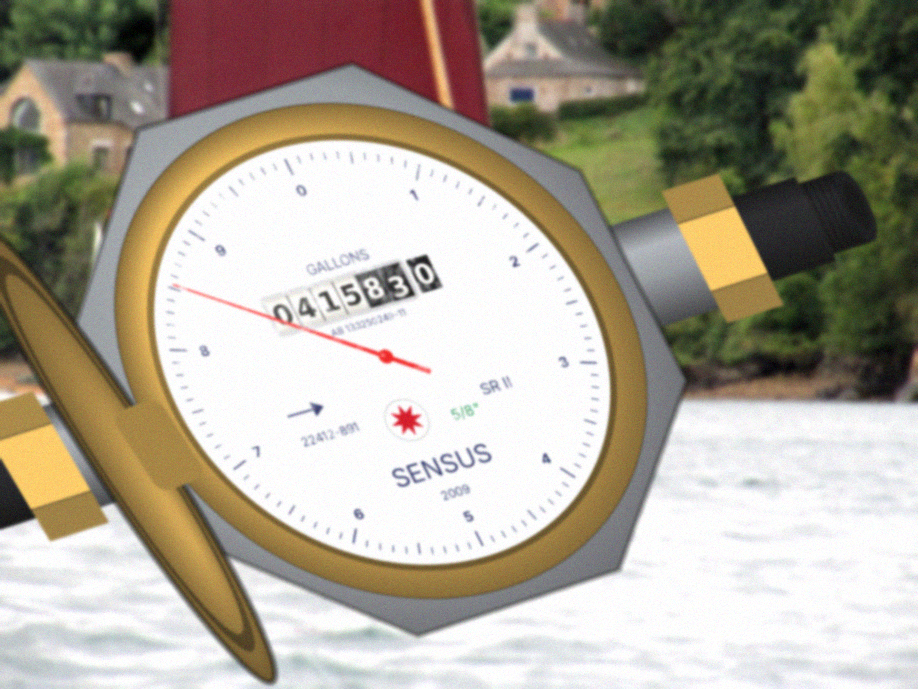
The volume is 415828.5gal
